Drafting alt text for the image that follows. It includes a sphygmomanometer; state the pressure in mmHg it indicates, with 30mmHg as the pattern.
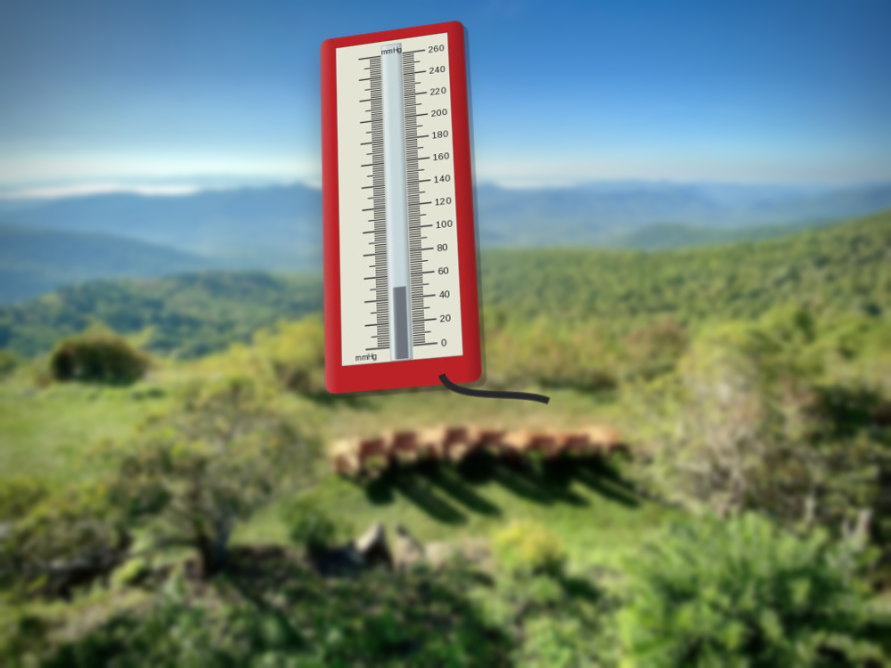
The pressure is 50mmHg
